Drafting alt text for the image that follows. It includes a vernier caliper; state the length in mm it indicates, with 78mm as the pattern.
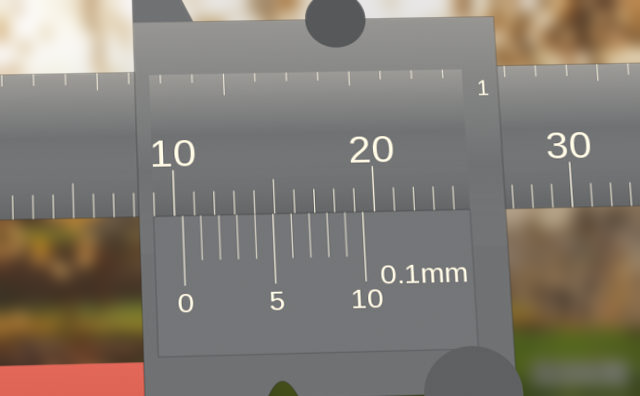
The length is 10.4mm
